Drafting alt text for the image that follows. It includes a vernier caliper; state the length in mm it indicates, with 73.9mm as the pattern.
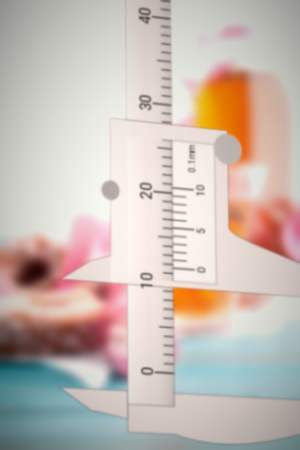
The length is 11.6mm
